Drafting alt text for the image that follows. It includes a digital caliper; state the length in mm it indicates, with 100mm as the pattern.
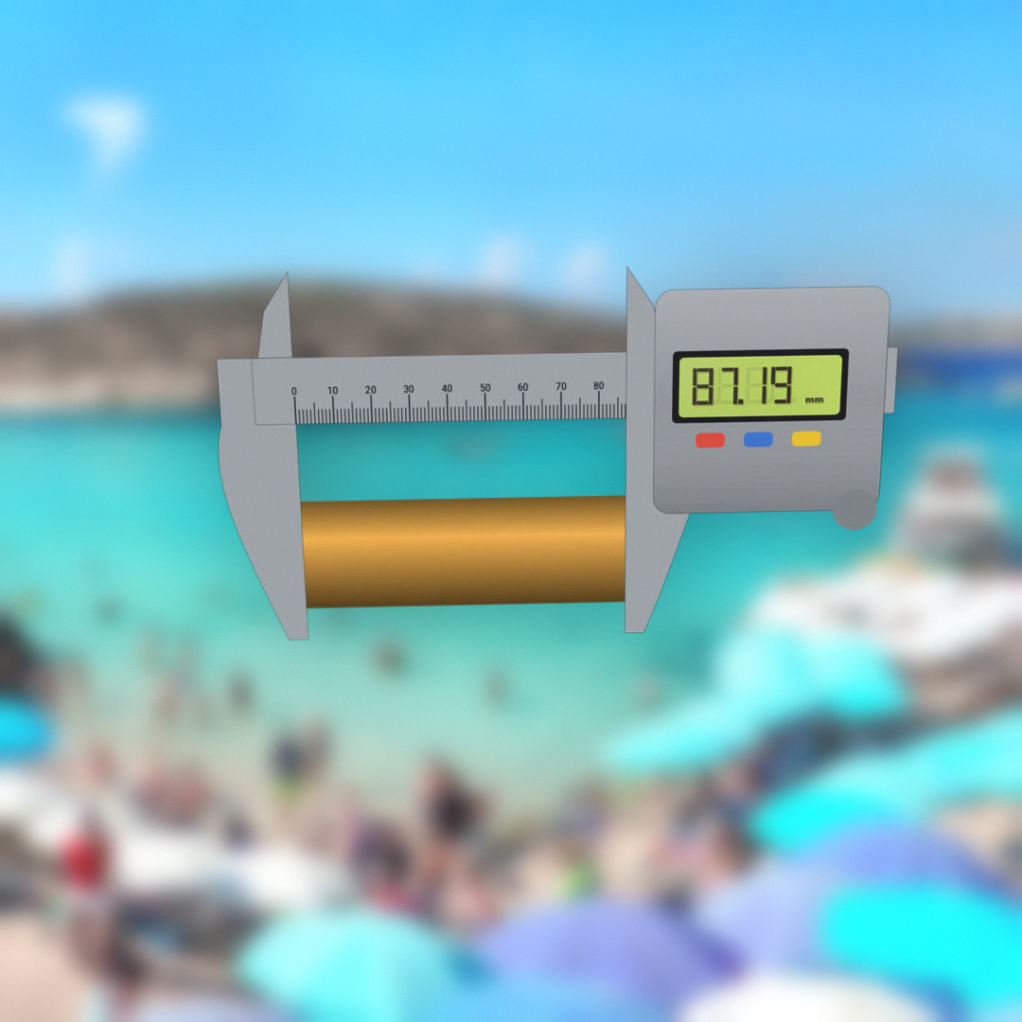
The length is 87.19mm
